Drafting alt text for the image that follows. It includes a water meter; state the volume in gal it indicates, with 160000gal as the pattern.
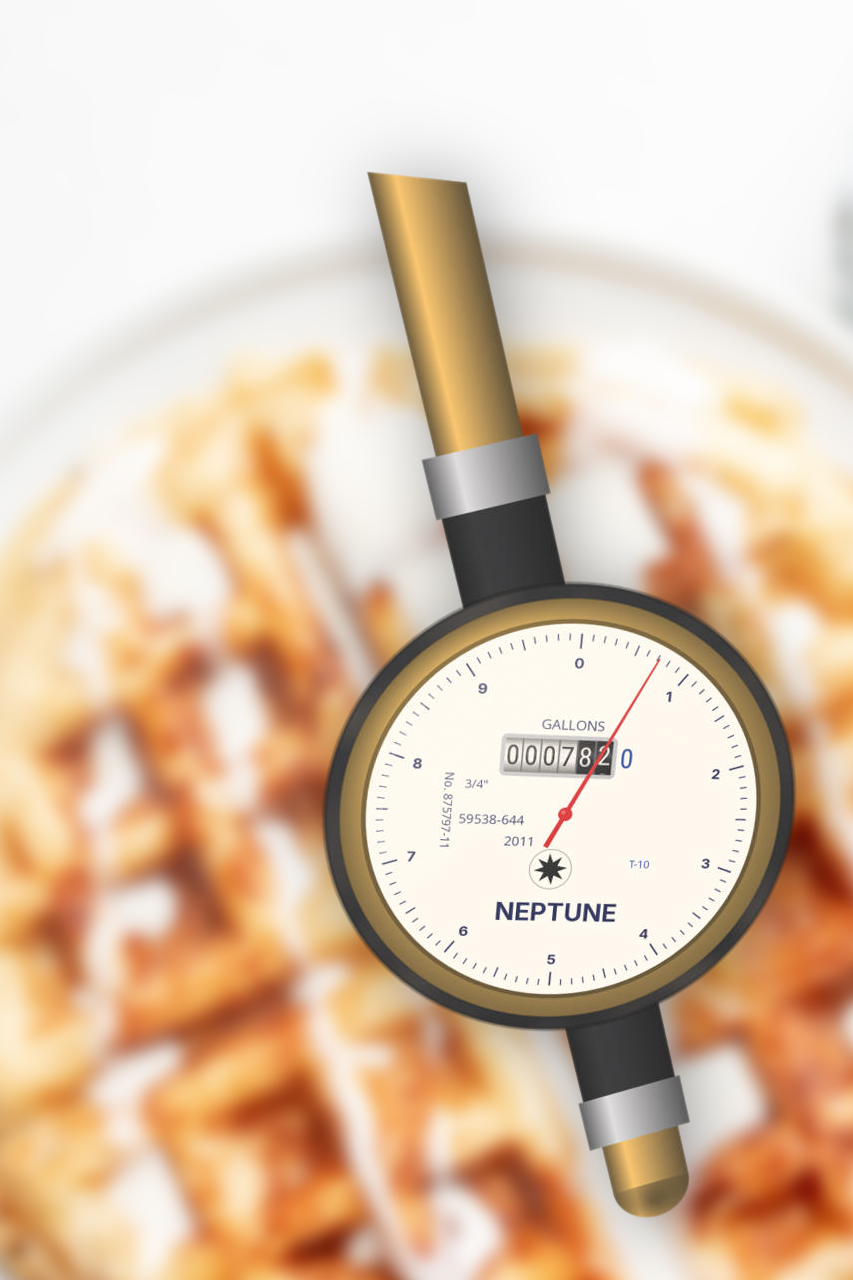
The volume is 7820.7gal
